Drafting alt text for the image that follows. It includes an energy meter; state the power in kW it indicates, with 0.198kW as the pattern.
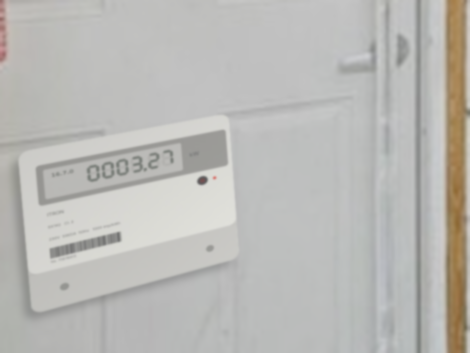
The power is 3.27kW
